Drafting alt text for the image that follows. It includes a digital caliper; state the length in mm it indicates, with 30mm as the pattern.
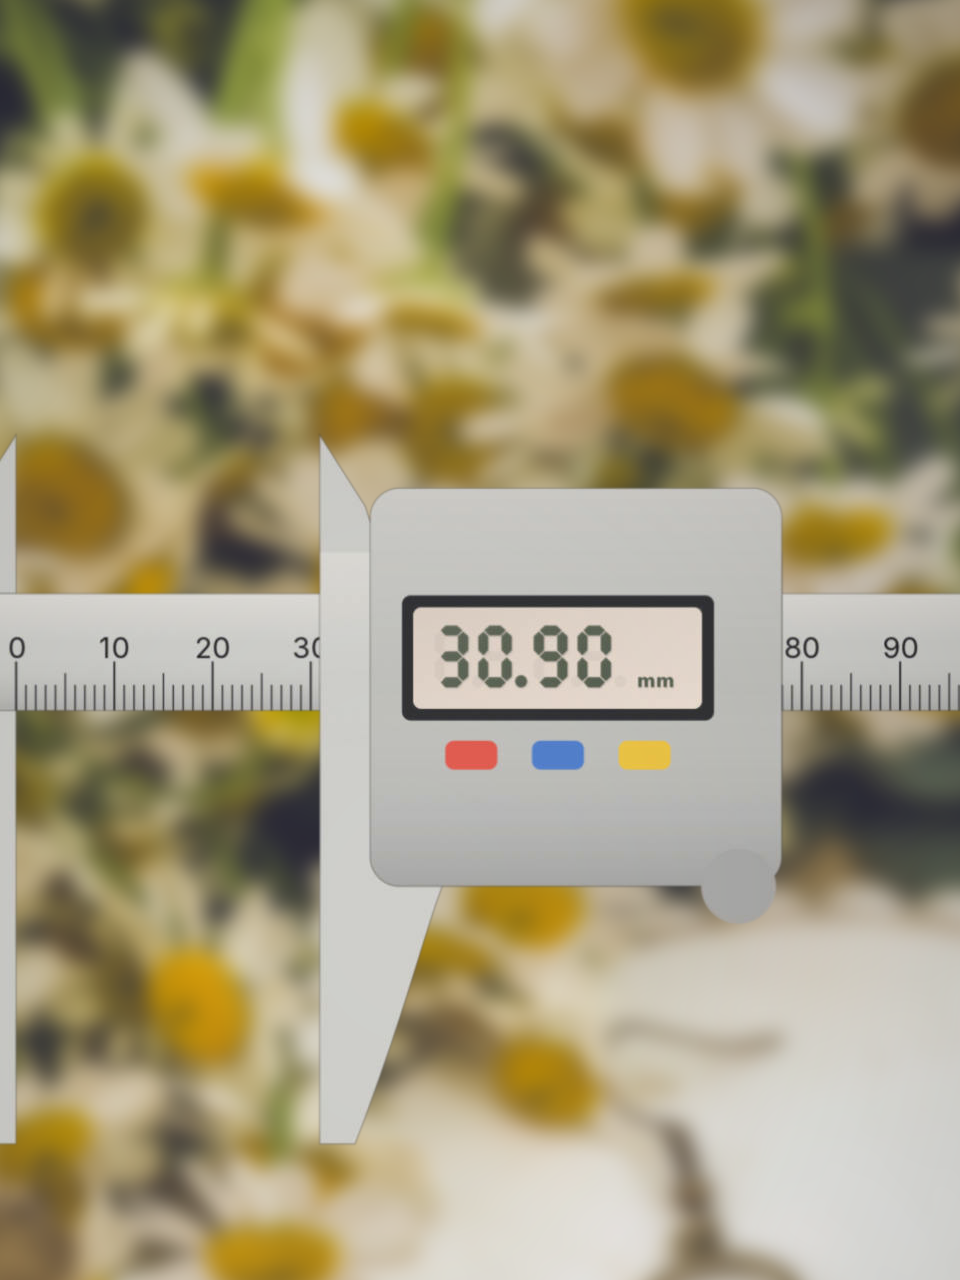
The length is 30.90mm
